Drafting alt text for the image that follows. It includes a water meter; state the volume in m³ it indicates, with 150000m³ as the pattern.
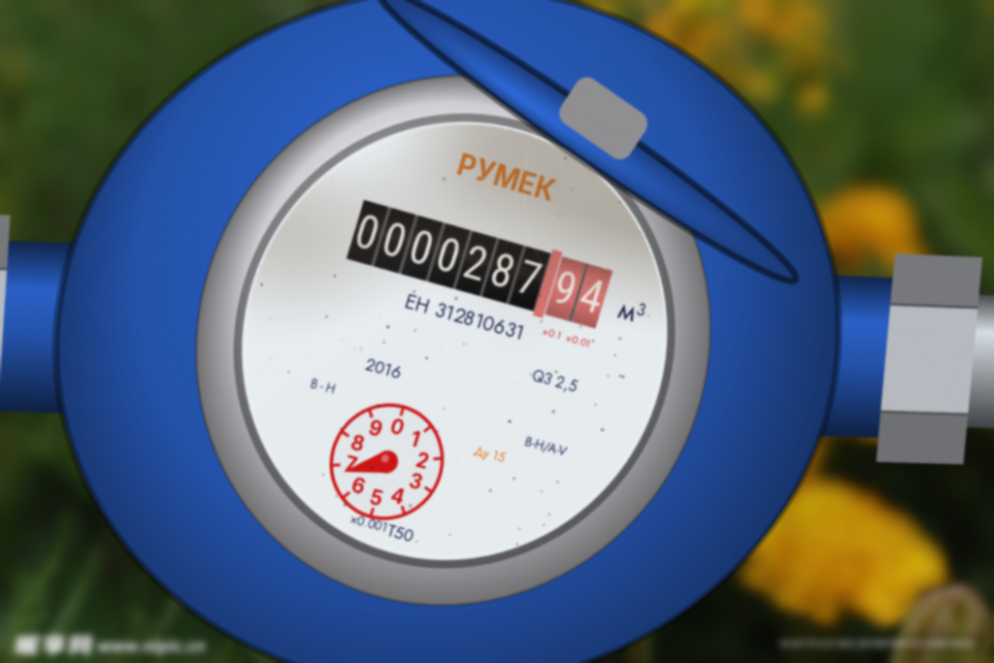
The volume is 287.946m³
